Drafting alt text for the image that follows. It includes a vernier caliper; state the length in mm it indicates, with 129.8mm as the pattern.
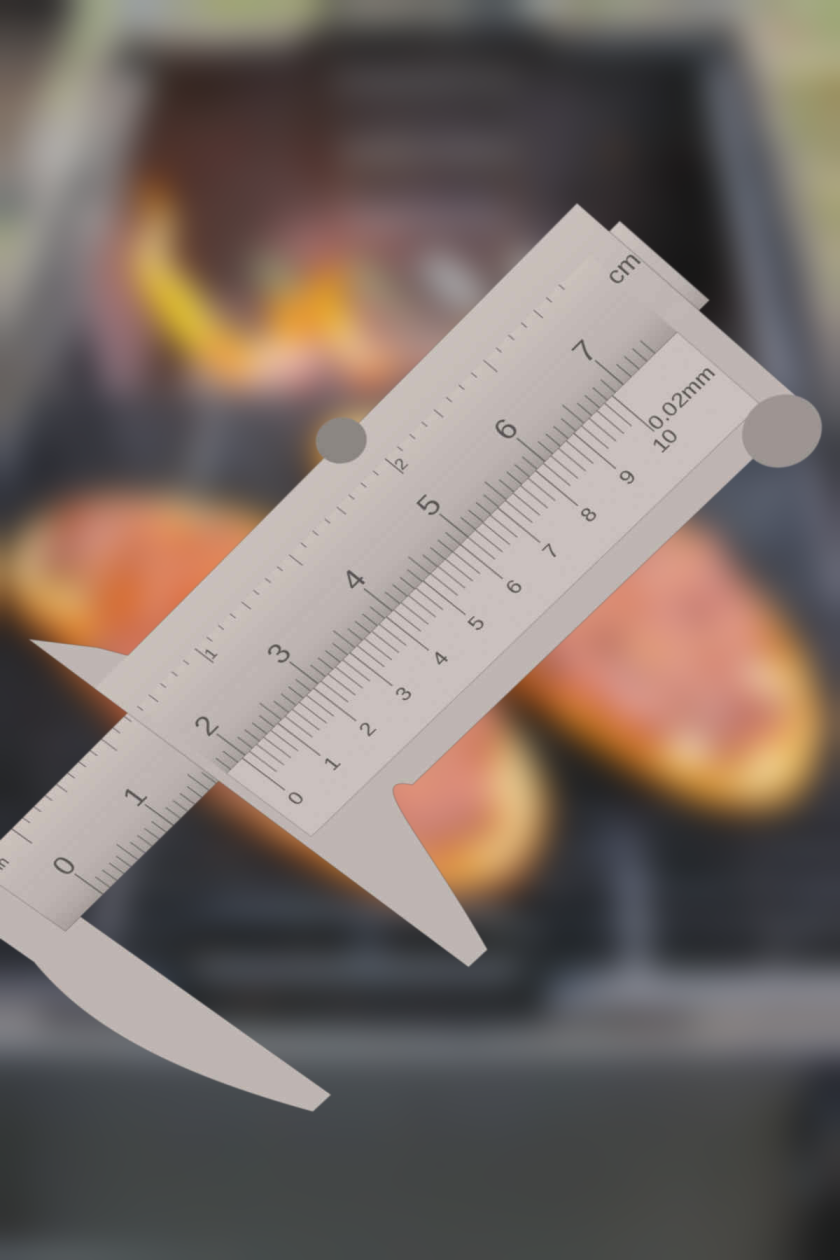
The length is 19.6mm
